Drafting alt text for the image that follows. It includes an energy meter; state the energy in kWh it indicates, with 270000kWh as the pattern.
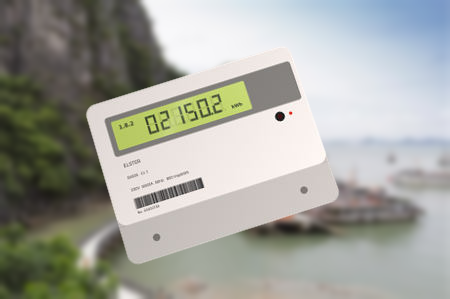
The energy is 2150.2kWh
